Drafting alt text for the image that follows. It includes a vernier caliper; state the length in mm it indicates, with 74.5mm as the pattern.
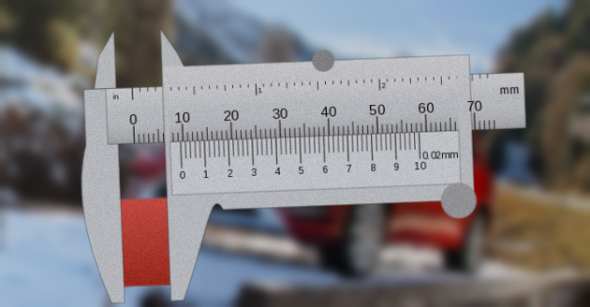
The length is 9.5mm
